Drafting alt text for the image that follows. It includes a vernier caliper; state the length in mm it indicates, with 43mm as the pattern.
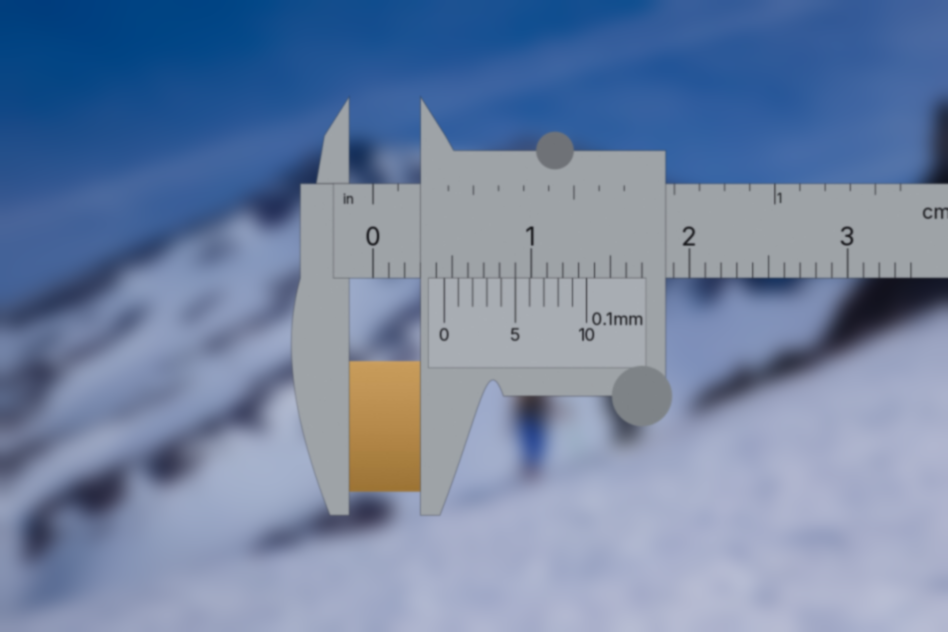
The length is 4.5mm
